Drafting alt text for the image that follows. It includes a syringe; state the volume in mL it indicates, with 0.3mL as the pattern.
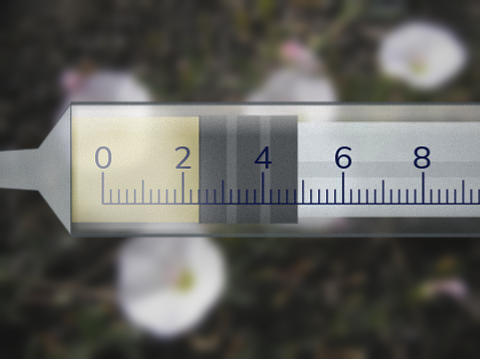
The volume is 2.4mL
